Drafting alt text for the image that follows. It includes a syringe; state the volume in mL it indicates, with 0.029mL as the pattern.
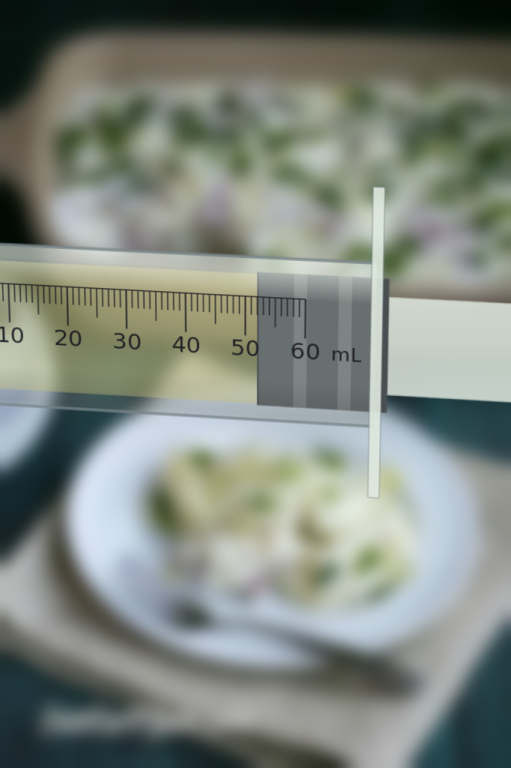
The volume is 52mL
